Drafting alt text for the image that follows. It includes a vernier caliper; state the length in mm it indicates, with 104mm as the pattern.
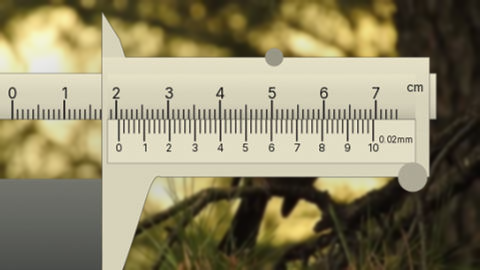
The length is 20.5mm
